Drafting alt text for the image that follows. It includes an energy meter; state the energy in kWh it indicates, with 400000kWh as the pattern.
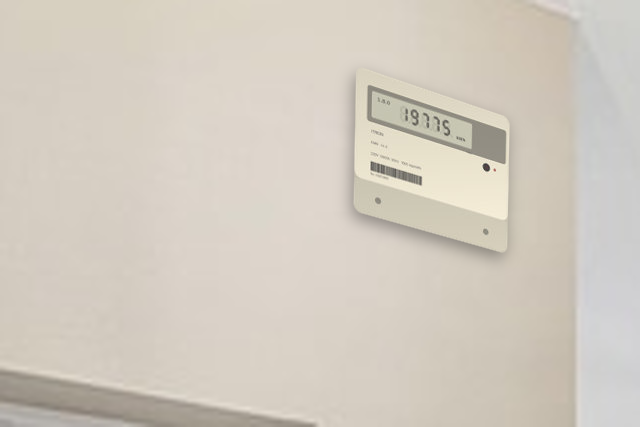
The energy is 19775kWh
